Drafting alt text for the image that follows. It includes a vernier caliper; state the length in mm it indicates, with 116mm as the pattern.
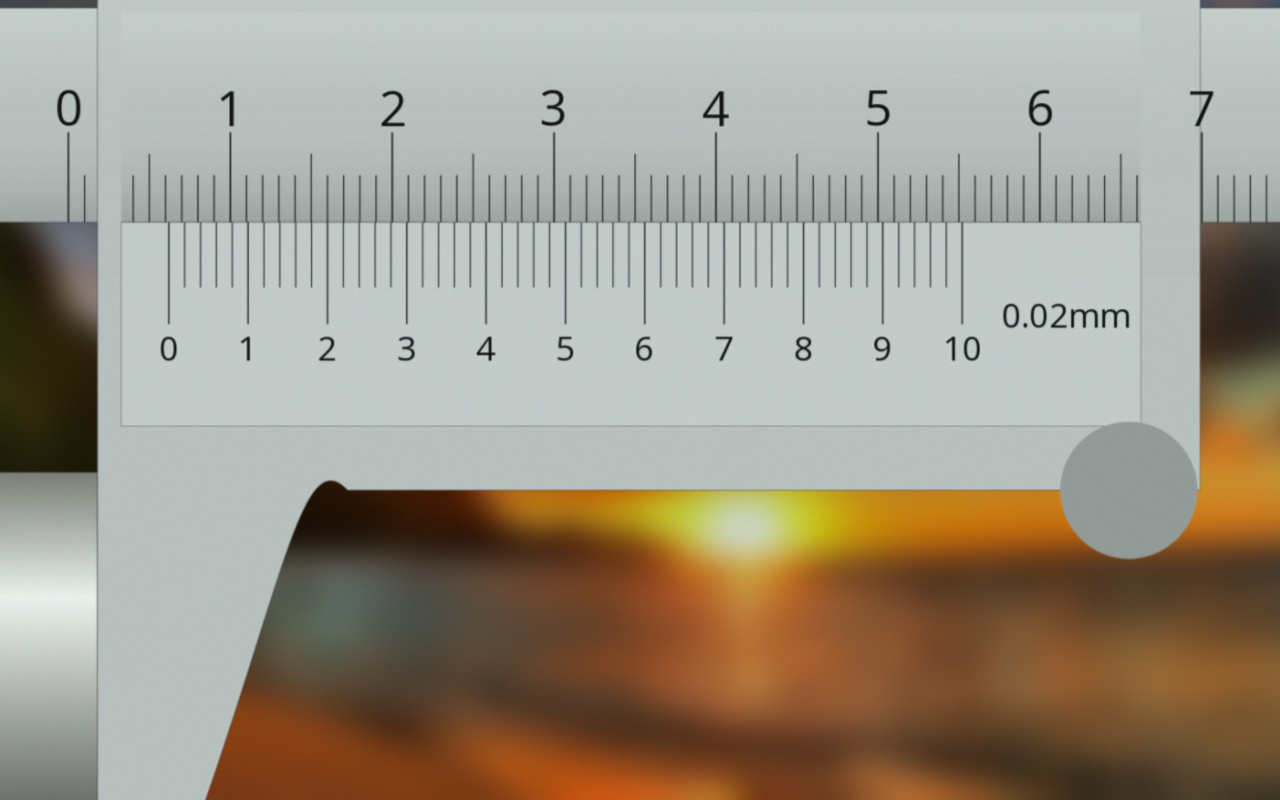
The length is 6.2mm
